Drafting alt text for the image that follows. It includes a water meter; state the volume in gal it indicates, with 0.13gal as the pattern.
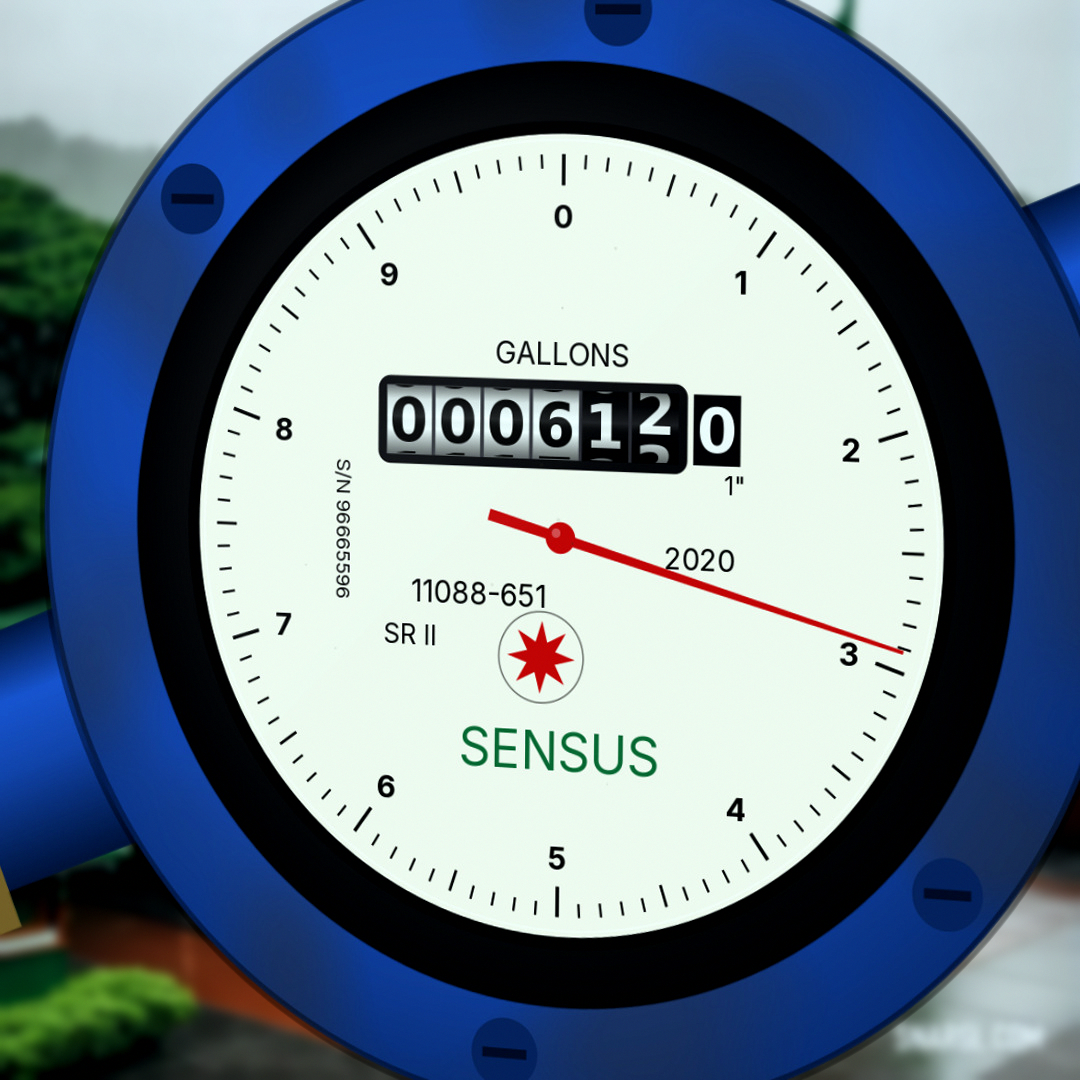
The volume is 6122.9gal
